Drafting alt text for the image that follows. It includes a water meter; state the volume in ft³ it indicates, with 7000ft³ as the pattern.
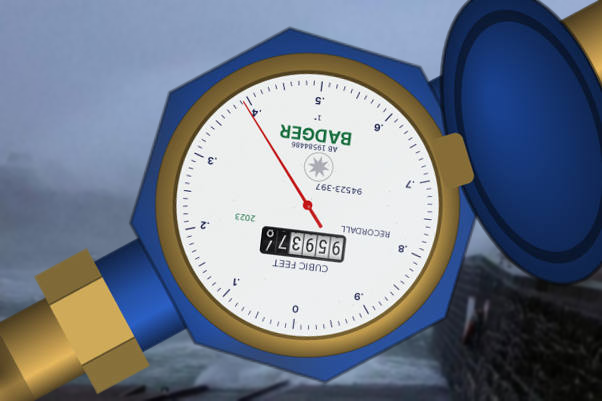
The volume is 959377.39ft³
